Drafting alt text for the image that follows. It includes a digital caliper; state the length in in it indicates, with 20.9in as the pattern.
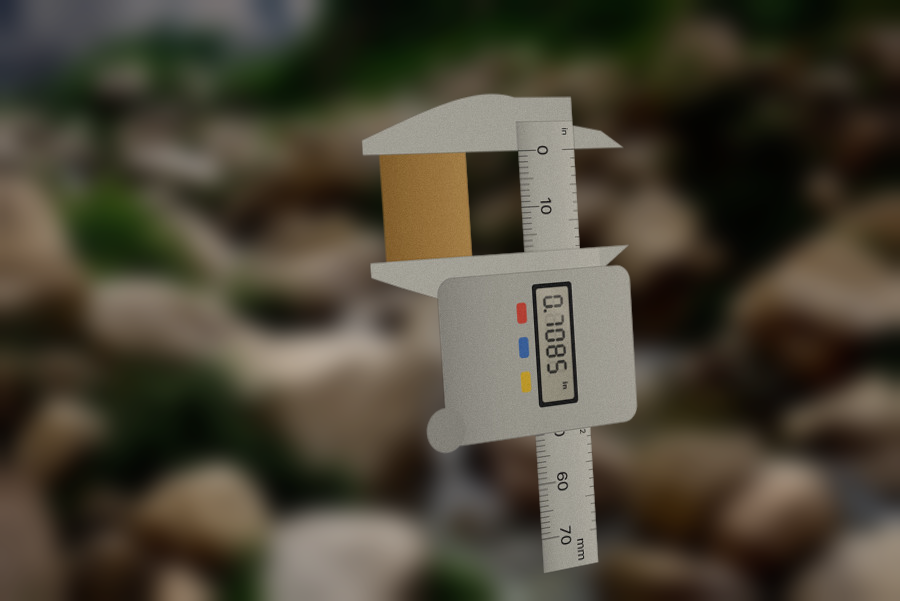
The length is 0.7085in
